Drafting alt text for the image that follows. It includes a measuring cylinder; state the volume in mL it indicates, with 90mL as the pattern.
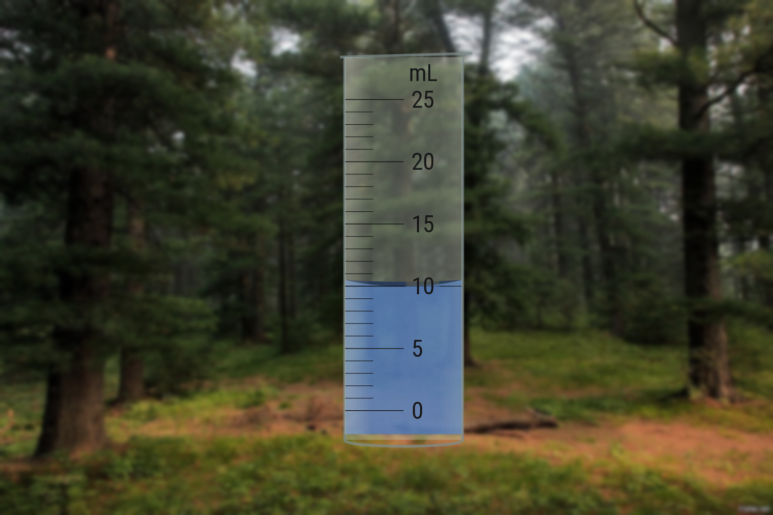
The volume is 10mL
